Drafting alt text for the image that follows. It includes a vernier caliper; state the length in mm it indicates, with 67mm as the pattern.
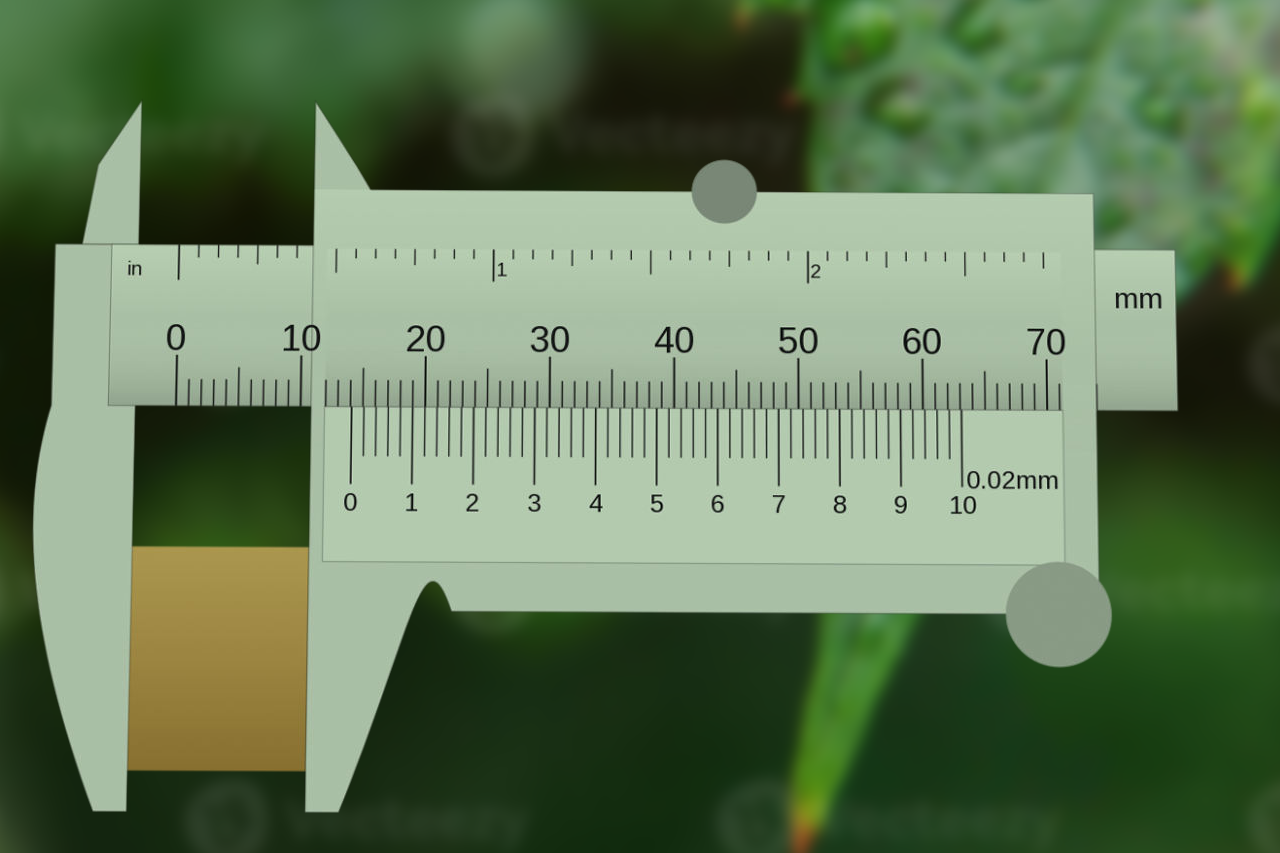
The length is 14.1mm
